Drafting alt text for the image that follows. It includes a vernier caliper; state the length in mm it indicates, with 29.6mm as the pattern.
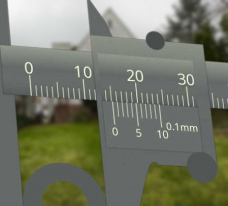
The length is 15.2mm
